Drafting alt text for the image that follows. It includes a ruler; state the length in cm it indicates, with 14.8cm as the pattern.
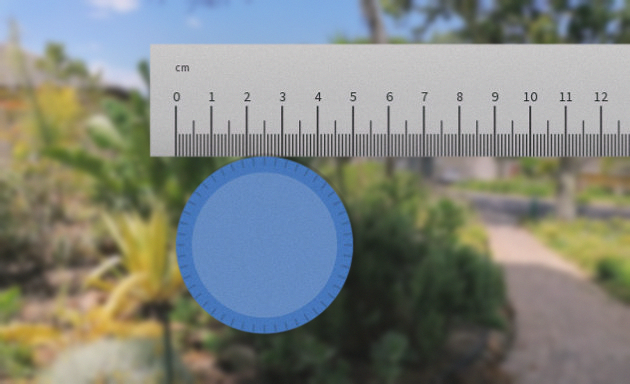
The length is 5cm
